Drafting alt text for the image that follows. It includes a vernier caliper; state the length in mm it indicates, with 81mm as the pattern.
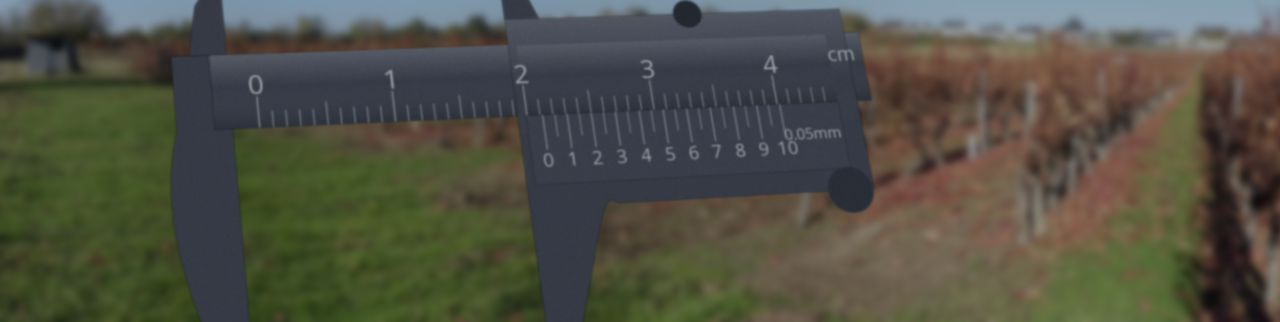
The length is 21.2mm
